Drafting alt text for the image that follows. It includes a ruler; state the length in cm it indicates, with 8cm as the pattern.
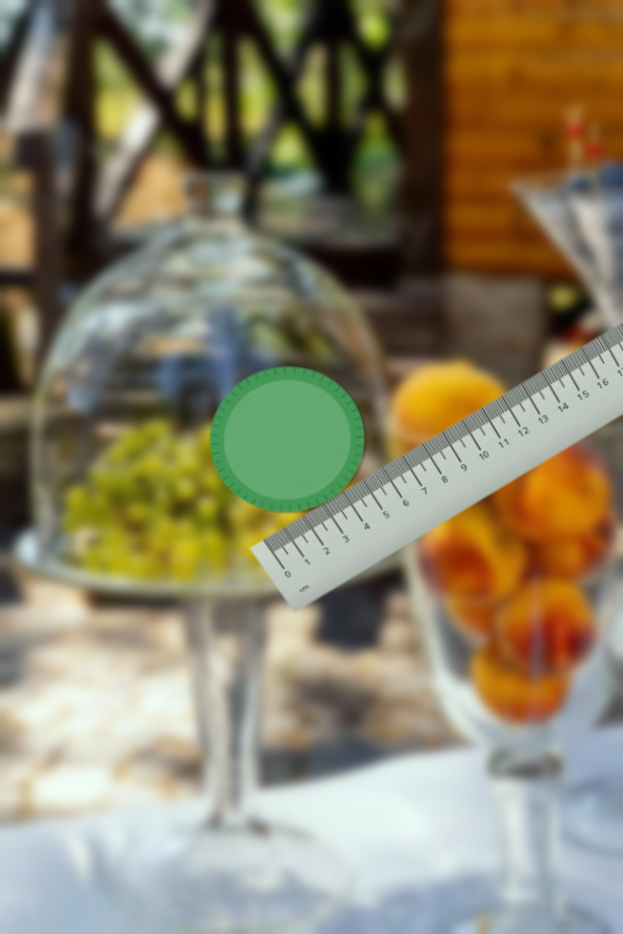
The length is 6.5cm
